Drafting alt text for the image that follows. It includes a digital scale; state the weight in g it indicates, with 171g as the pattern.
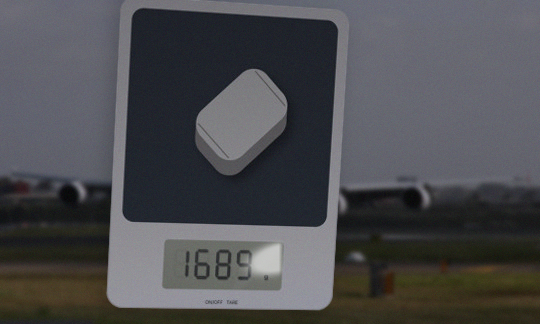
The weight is 1689g
